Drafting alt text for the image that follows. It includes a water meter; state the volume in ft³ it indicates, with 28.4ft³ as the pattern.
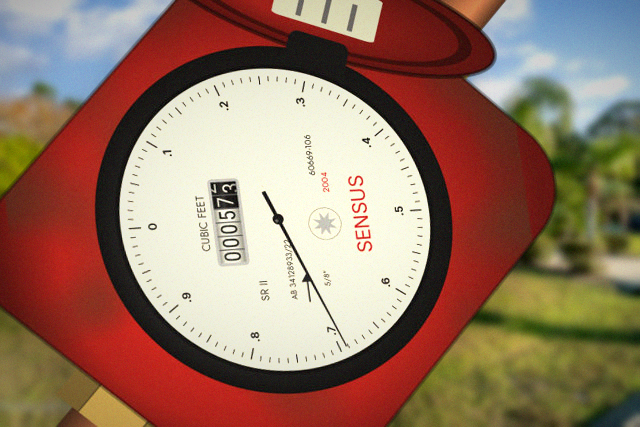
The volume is 572.69ft³
